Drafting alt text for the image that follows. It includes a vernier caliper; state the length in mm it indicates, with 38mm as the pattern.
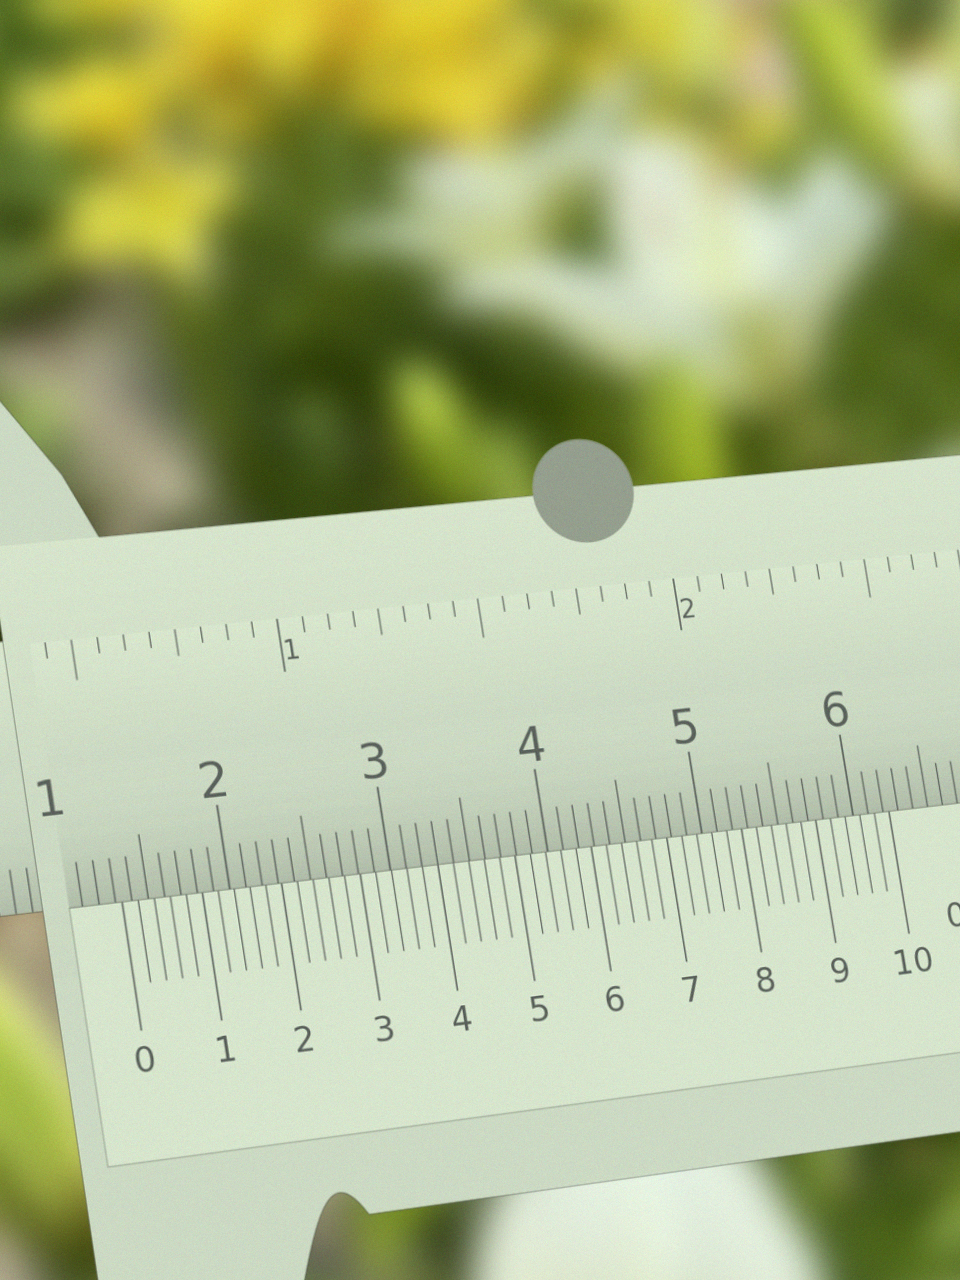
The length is 13.4mm
